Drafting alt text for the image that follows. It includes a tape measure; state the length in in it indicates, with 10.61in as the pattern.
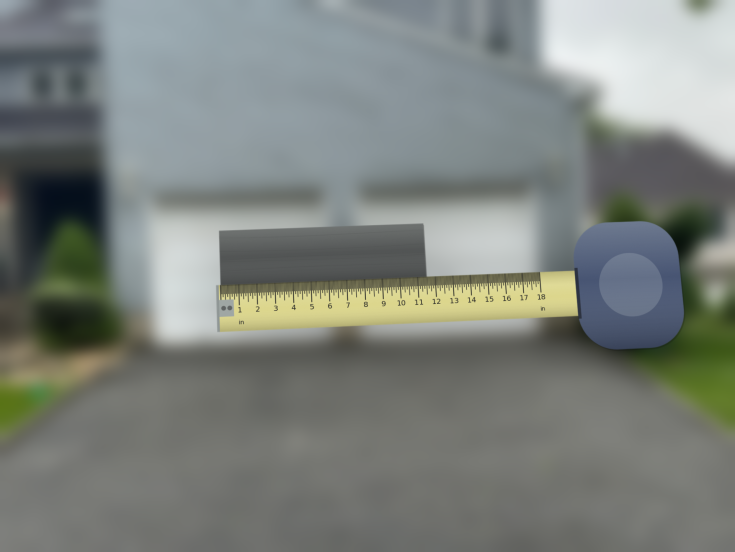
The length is 11.5in
